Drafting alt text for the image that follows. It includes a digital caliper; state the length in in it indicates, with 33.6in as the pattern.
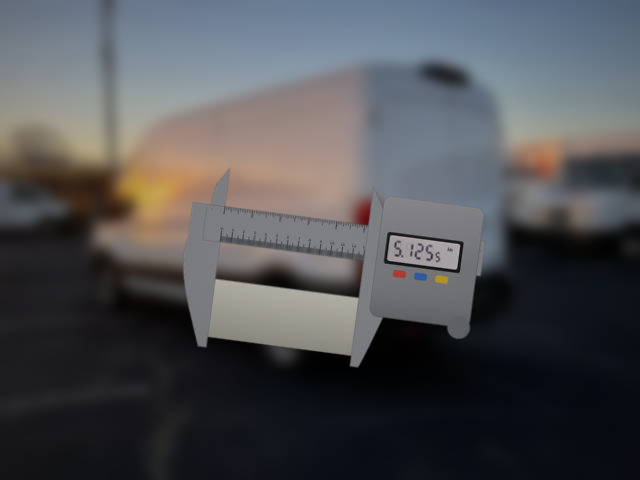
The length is 5.1255in
